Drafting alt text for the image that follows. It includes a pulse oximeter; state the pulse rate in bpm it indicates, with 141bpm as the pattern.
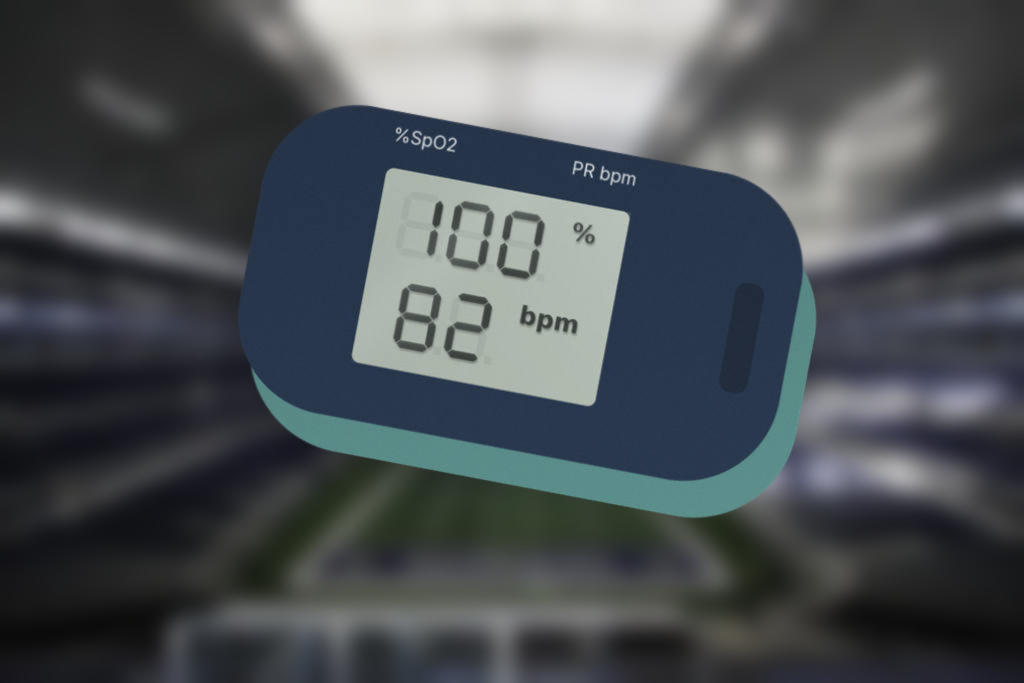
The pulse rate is 82bpm
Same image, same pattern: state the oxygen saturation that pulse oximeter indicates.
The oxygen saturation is 100%
